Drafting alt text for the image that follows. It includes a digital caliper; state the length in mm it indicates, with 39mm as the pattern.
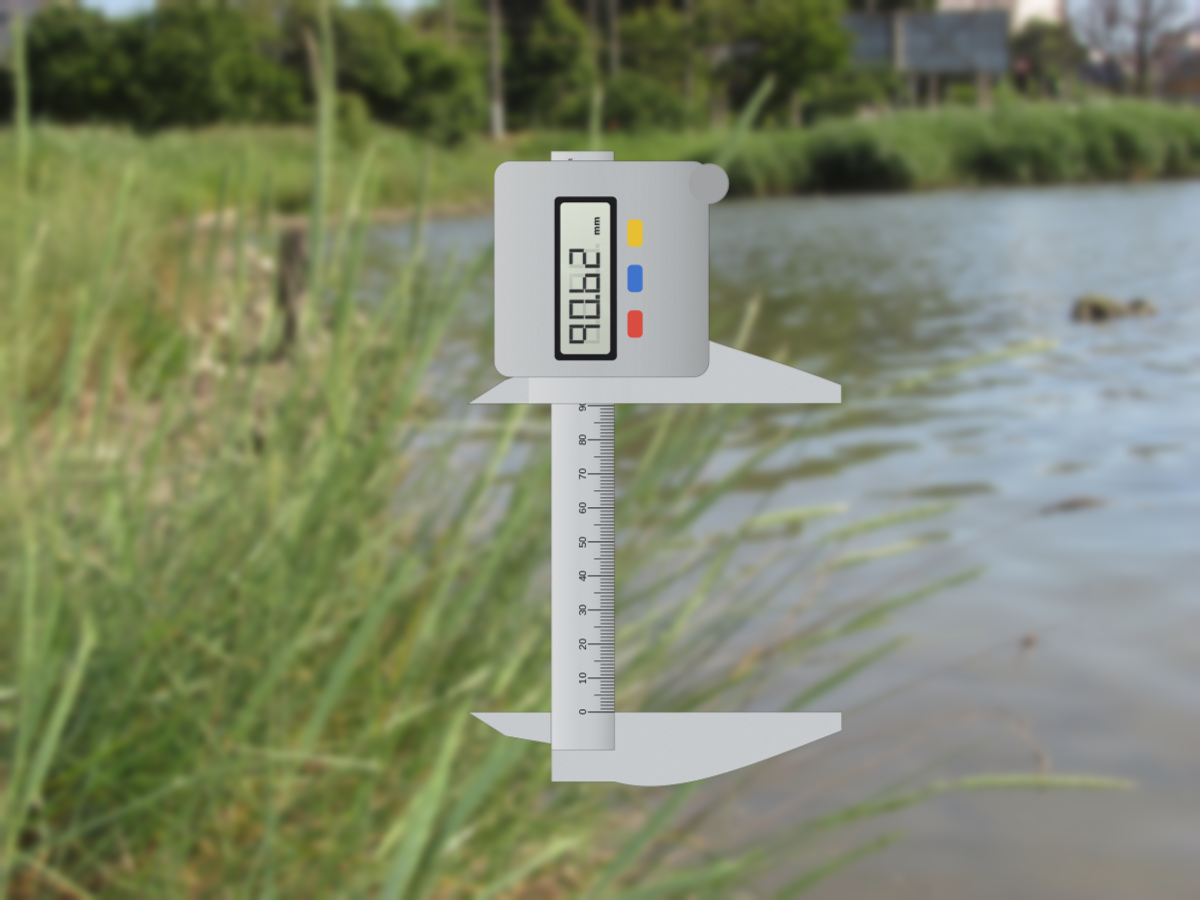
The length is 90.62mm
